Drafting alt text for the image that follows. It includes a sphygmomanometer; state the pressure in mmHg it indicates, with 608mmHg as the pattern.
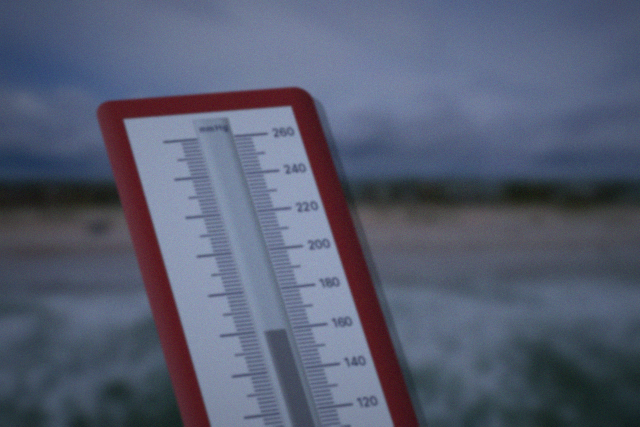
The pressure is 160mmHg
